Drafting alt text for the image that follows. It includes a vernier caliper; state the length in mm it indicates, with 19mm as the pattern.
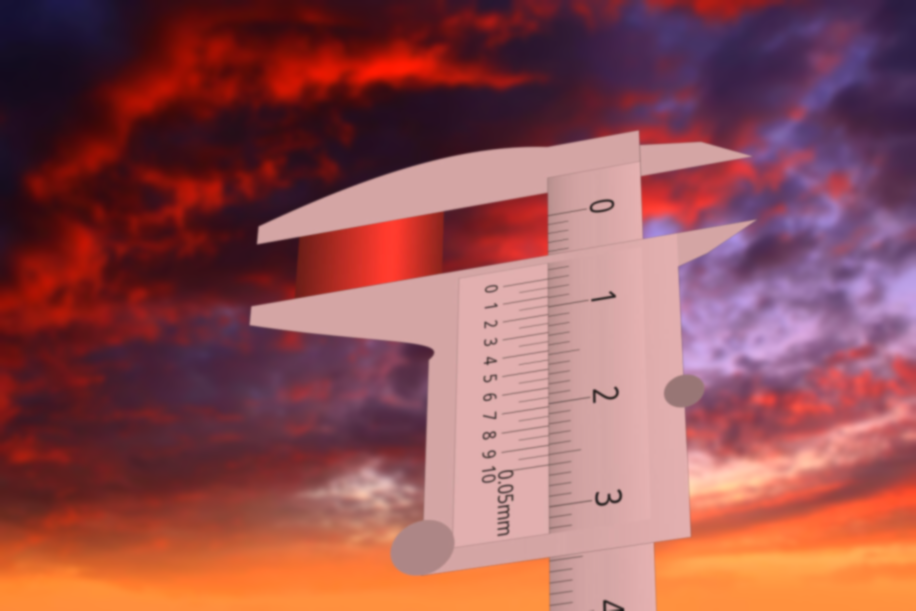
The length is 7.0mm
